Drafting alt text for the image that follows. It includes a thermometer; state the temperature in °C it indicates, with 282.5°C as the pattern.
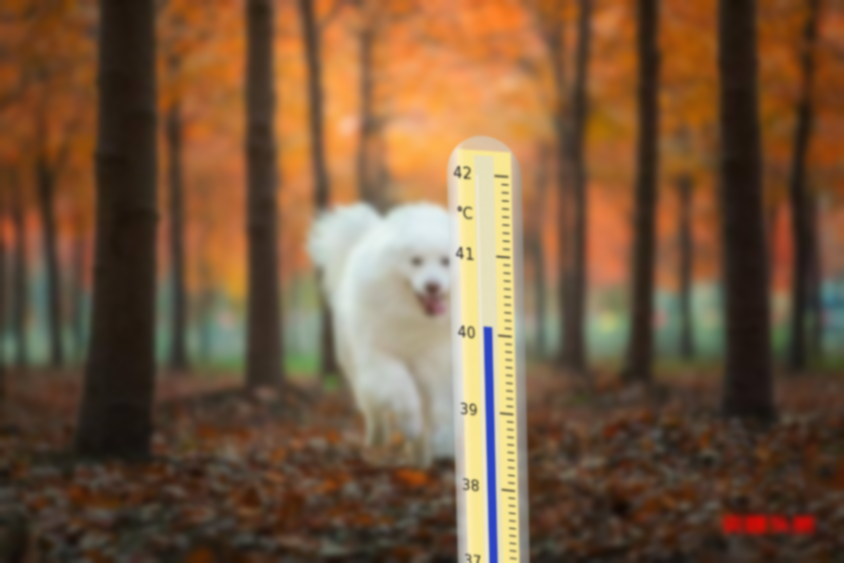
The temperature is 40.1°C
